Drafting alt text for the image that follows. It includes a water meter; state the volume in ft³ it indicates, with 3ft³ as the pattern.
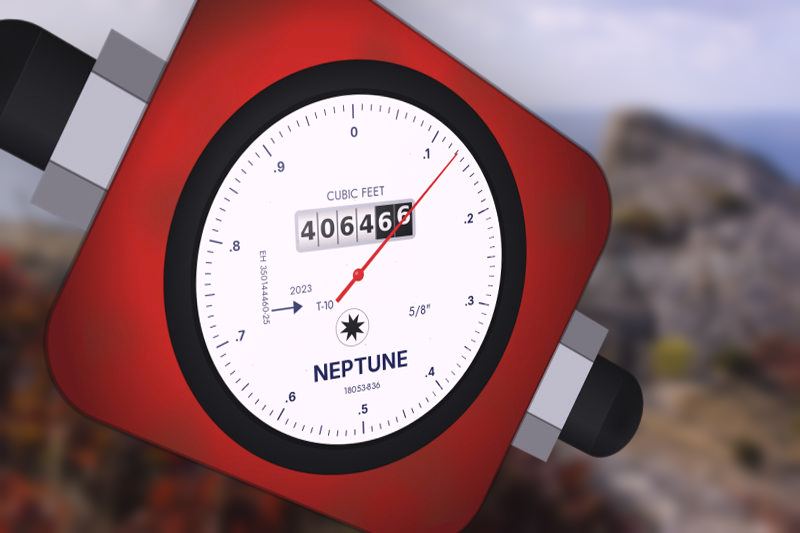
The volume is 406466.13ft³
